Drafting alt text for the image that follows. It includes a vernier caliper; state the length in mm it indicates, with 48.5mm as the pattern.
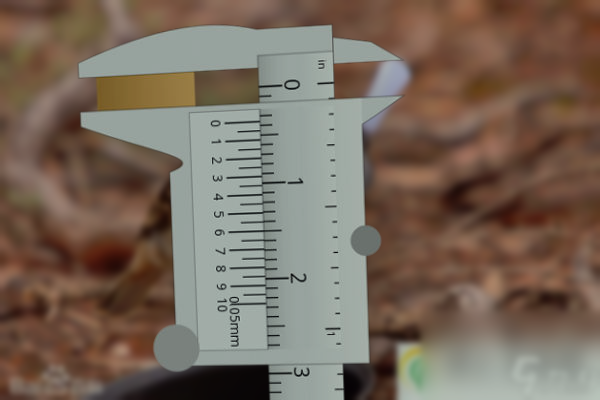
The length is 3.6mm
